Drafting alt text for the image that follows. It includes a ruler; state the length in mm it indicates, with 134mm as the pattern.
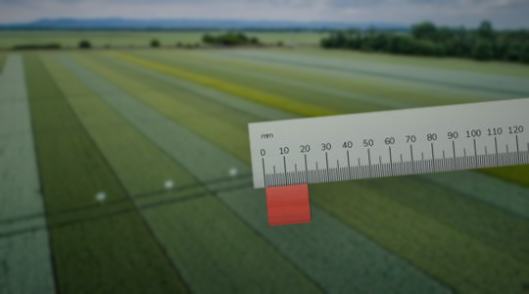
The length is 20mm
